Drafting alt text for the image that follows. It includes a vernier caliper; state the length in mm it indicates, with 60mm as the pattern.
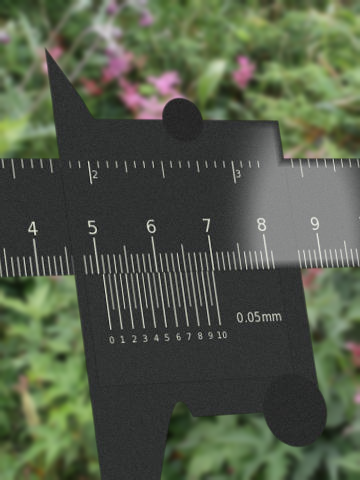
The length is 50.8mm
